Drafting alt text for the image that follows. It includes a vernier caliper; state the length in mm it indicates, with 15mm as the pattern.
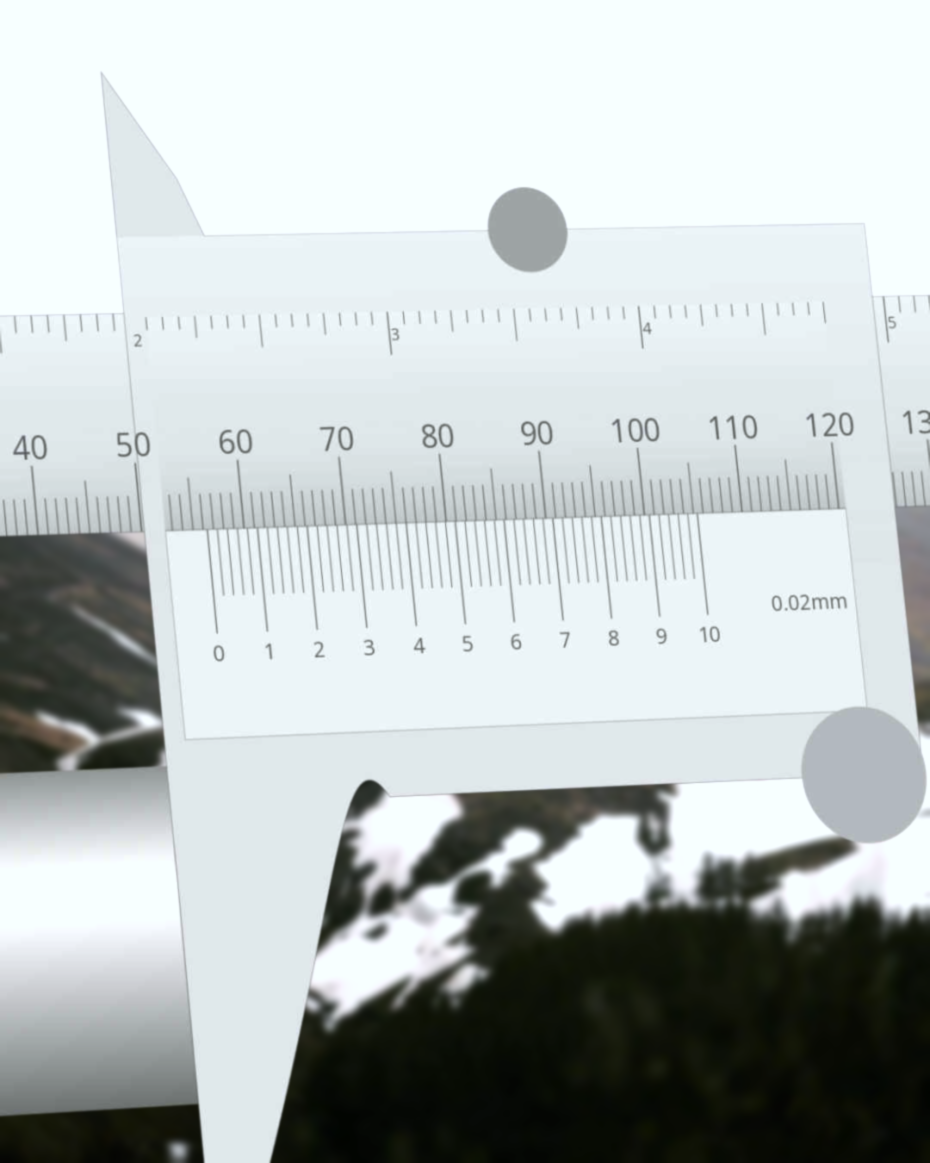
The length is 56.4mm
